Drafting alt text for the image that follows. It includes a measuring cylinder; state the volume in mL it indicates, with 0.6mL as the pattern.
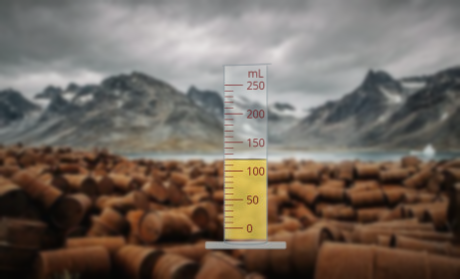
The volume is 120mL
